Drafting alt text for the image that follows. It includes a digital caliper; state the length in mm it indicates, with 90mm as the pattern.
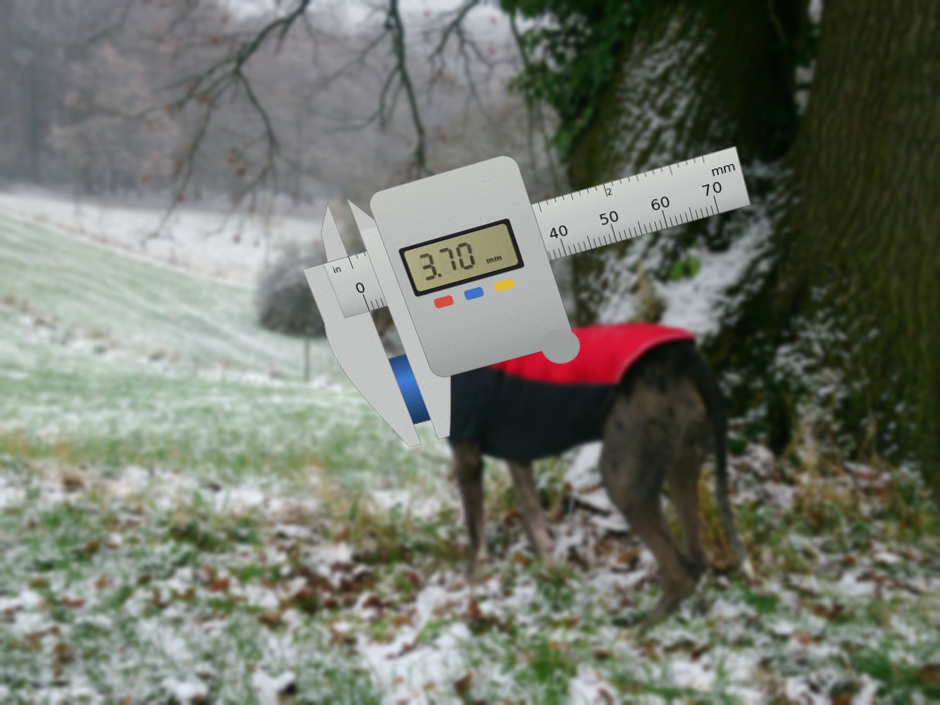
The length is 3.70mm
